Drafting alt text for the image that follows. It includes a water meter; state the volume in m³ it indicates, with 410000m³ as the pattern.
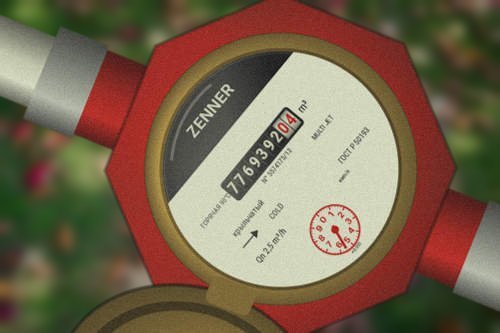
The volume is 7769392.045m³
